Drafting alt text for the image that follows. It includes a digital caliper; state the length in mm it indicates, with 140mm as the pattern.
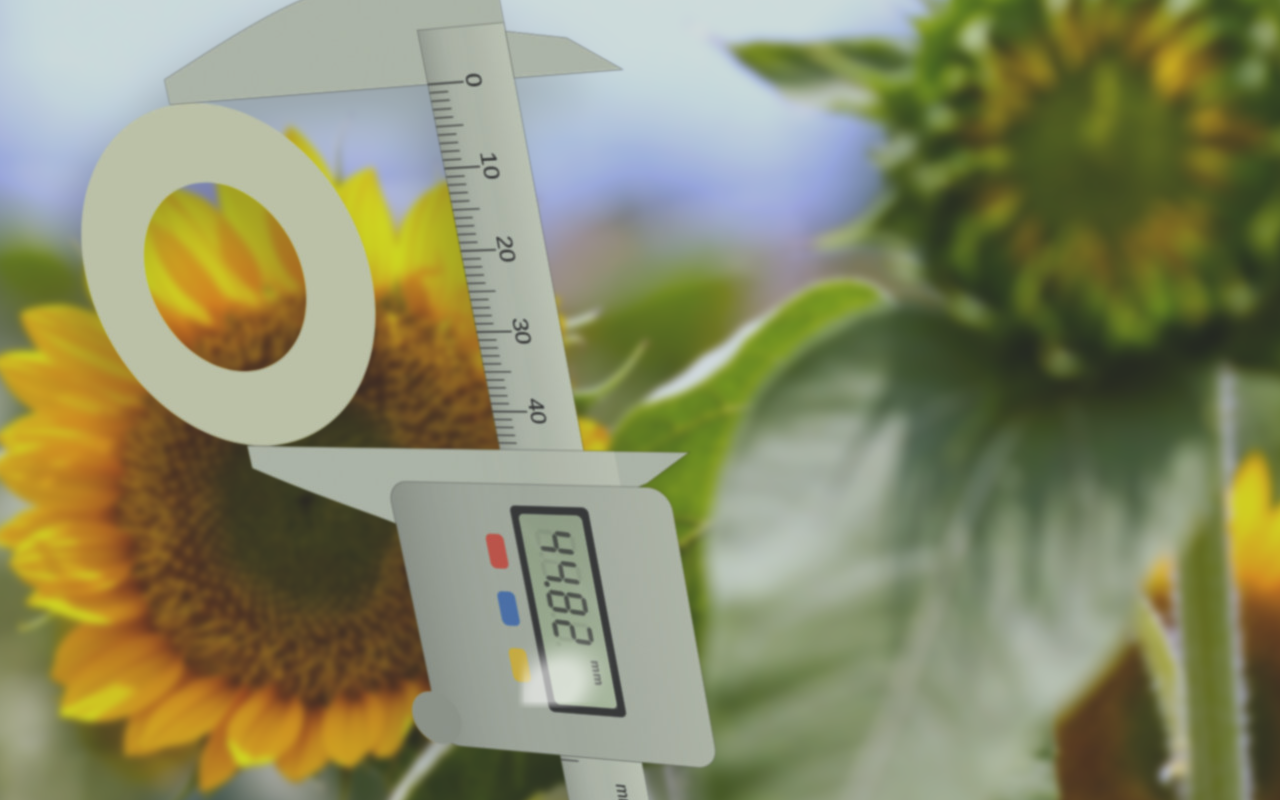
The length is 44.82mm
